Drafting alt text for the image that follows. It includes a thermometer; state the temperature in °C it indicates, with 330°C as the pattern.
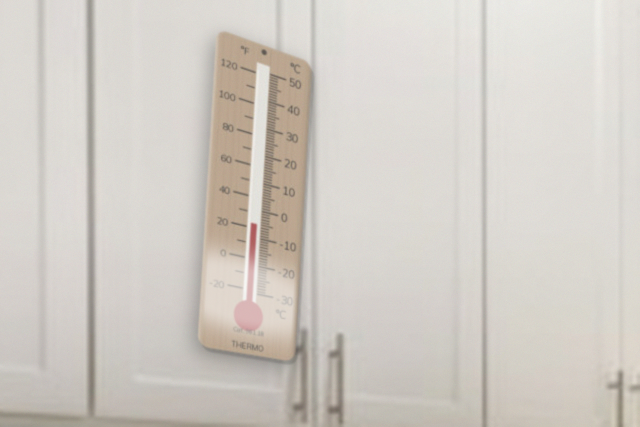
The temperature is -5°C
